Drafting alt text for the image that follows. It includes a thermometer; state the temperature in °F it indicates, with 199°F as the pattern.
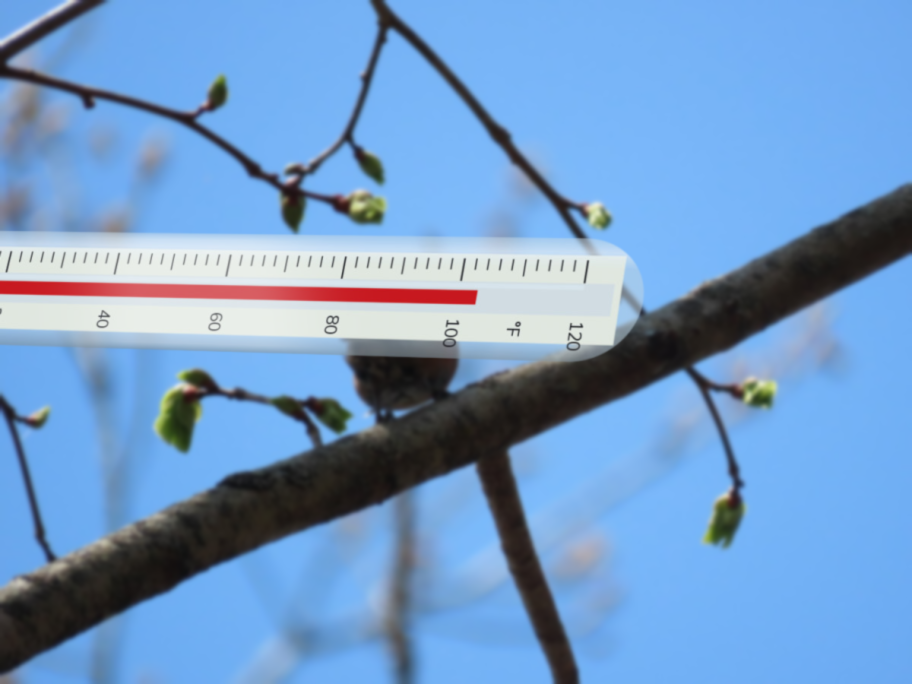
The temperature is 103°F
